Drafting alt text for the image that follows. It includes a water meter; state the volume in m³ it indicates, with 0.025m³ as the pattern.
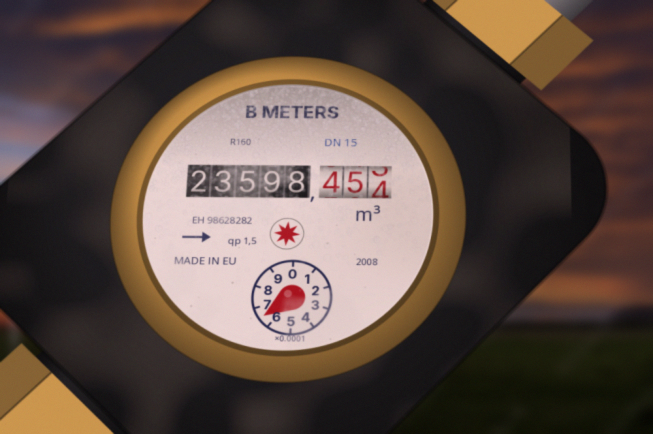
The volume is 23598.4536m³
